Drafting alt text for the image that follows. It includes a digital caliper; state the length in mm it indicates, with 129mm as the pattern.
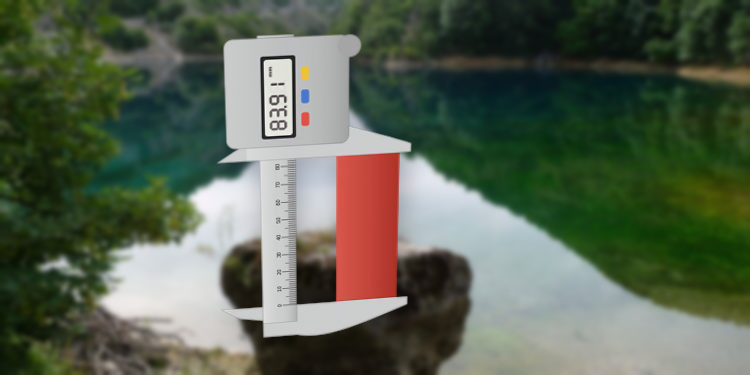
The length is 83.91mm
